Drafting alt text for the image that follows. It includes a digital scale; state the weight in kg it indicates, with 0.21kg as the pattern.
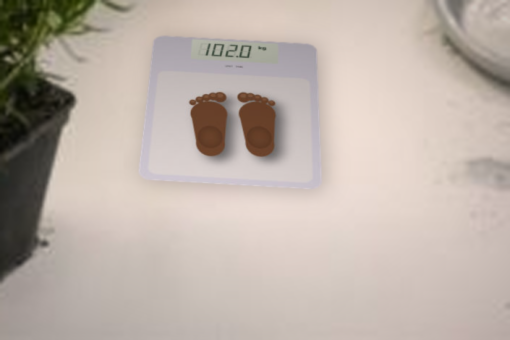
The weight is 102.0kg
